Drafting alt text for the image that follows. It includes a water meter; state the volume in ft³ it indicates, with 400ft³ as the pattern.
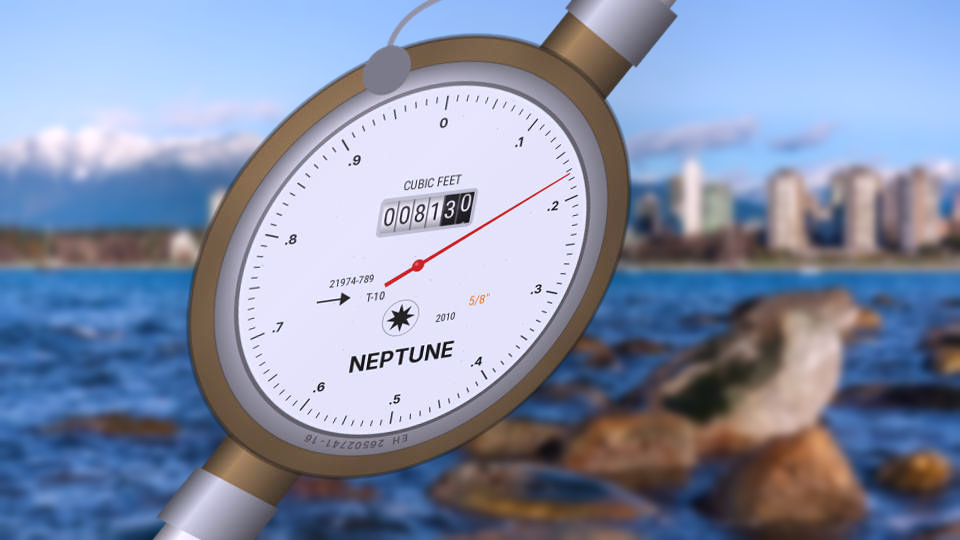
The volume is 8130.17ft³
